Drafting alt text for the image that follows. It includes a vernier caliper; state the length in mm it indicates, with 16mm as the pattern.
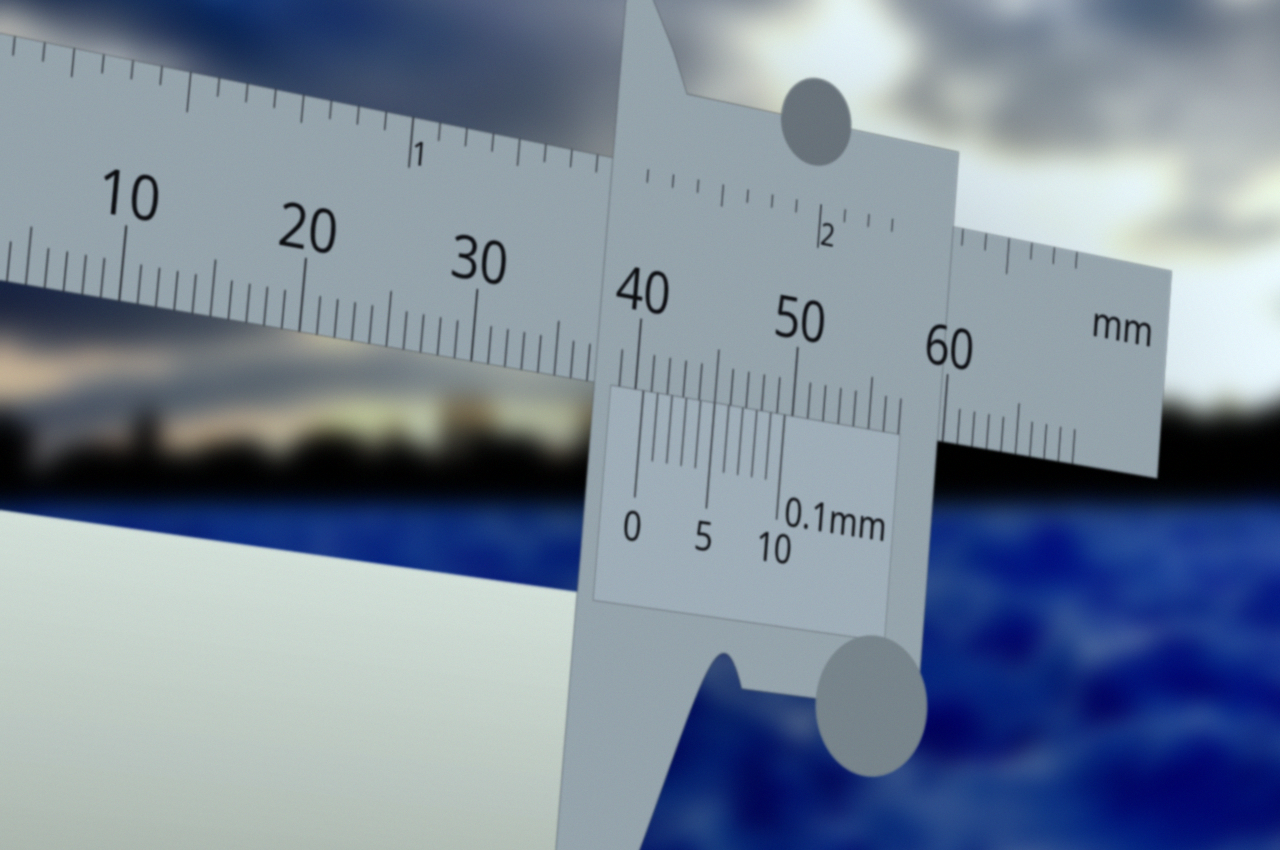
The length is 40.5mm
